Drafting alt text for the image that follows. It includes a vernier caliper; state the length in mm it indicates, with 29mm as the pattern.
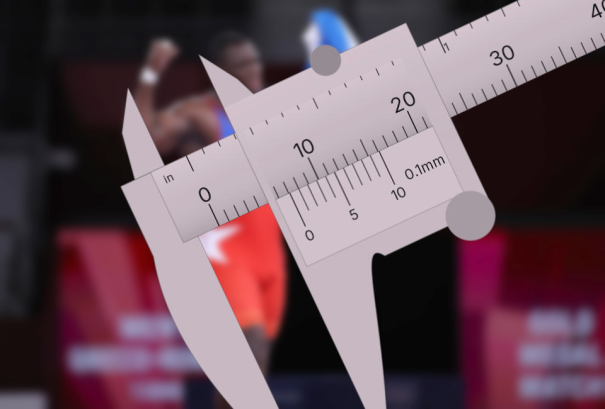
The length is 7.1mm
